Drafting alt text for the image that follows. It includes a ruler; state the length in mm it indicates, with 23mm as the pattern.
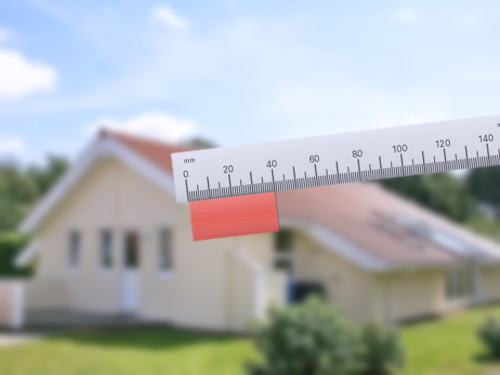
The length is 40mm
